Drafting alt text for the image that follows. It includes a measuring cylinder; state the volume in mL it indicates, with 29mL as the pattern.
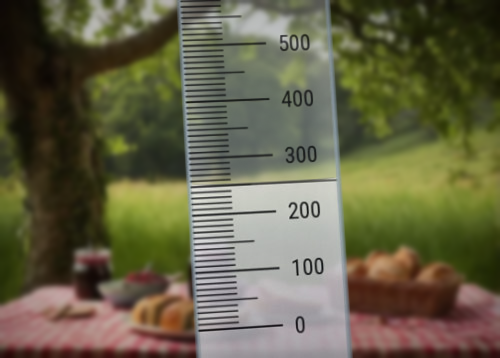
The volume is 250mL
